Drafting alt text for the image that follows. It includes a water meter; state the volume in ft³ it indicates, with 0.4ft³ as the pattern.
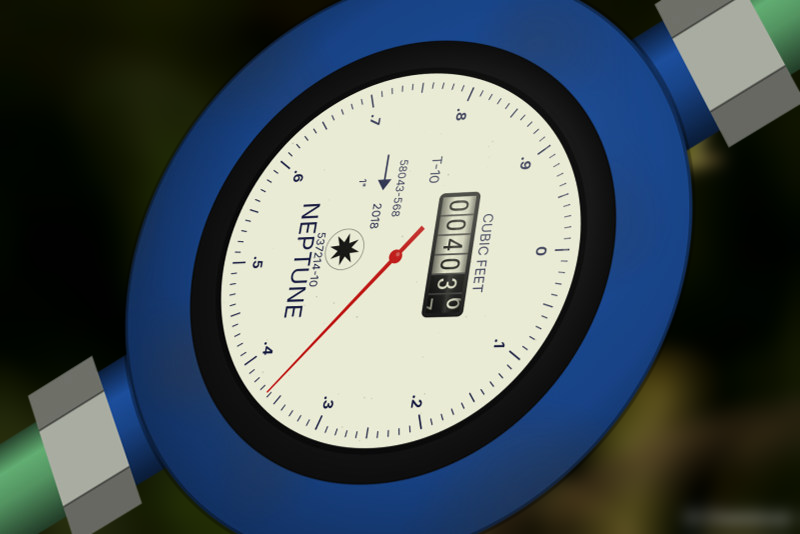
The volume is 4036.36ft³
